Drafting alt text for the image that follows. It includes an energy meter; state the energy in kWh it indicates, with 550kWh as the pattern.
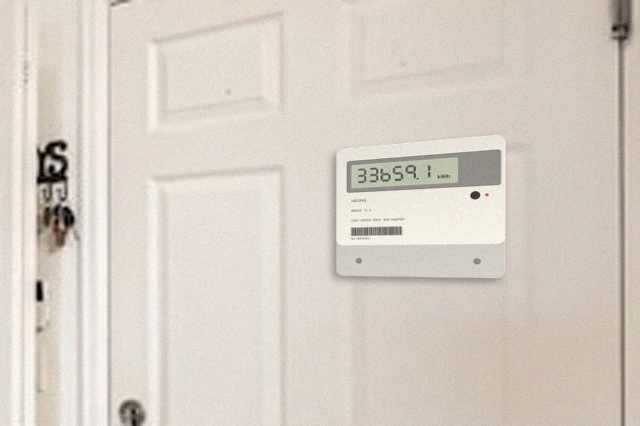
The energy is 33659.1kWh
